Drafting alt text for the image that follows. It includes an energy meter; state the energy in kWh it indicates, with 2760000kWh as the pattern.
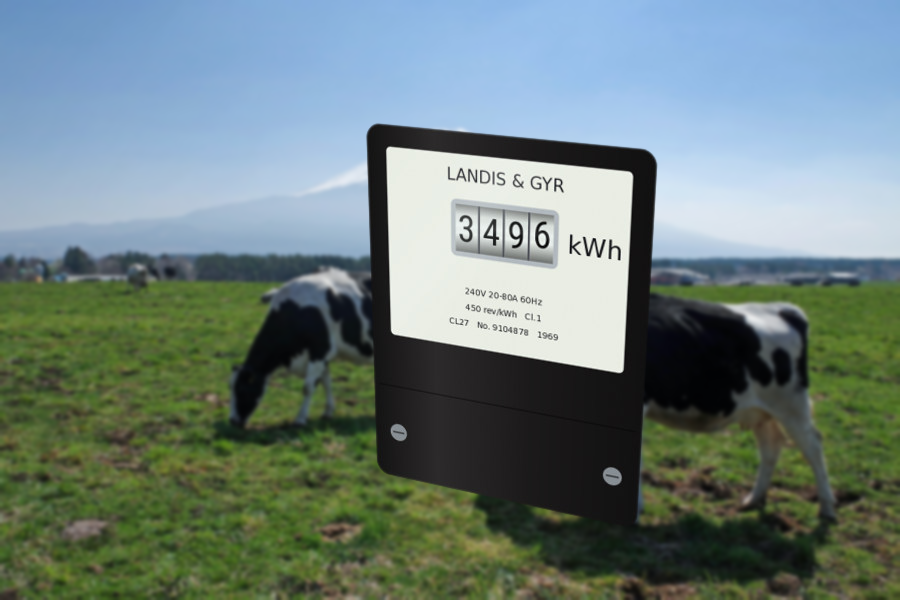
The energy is 3496kWh
